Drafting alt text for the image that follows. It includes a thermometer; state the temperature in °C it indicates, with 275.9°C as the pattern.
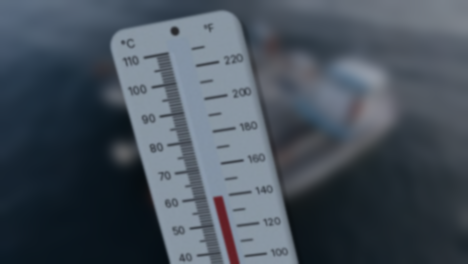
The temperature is 60°C
